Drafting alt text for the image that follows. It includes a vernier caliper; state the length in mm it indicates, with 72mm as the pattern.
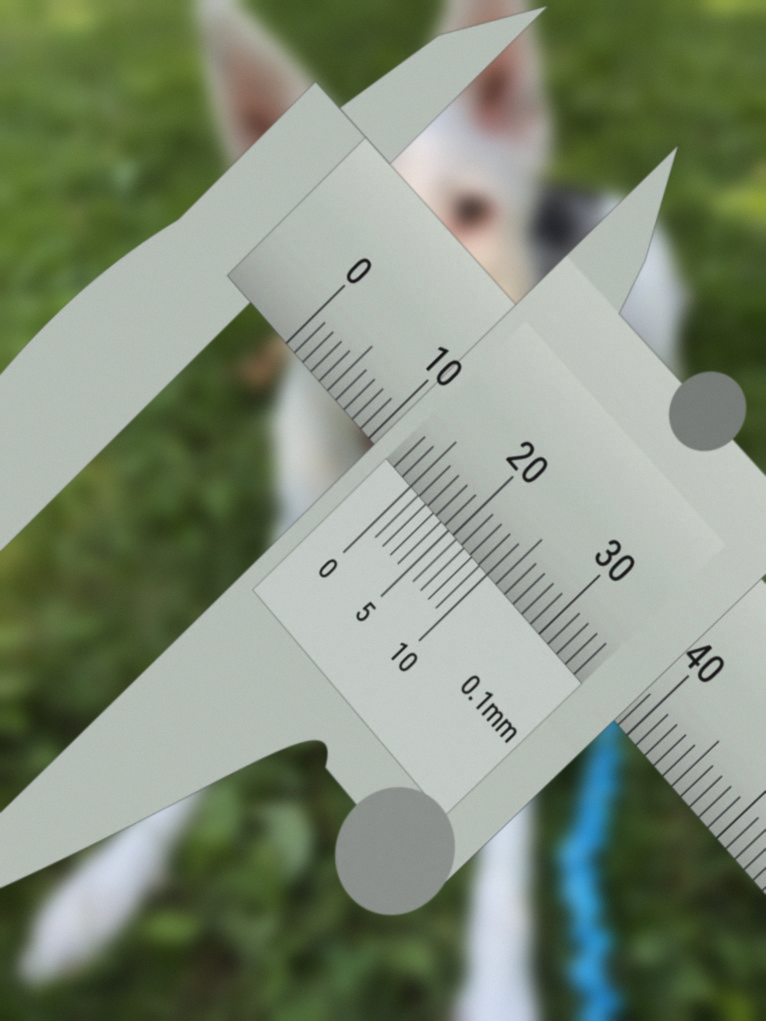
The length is 15.0mm
